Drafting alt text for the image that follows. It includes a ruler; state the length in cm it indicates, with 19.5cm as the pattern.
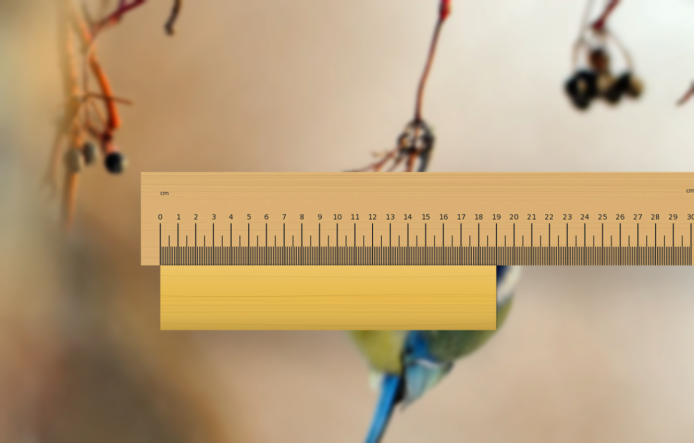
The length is 19cm
